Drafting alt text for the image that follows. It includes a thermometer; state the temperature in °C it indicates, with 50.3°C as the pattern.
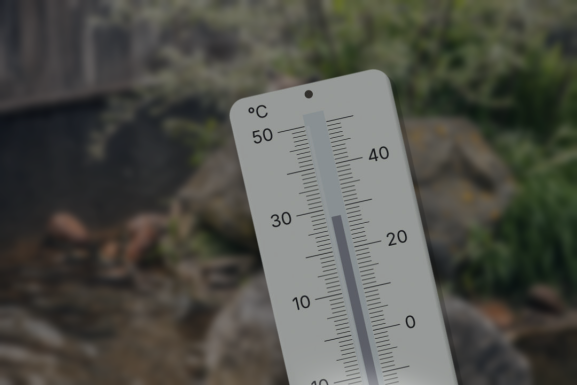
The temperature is 28°C
